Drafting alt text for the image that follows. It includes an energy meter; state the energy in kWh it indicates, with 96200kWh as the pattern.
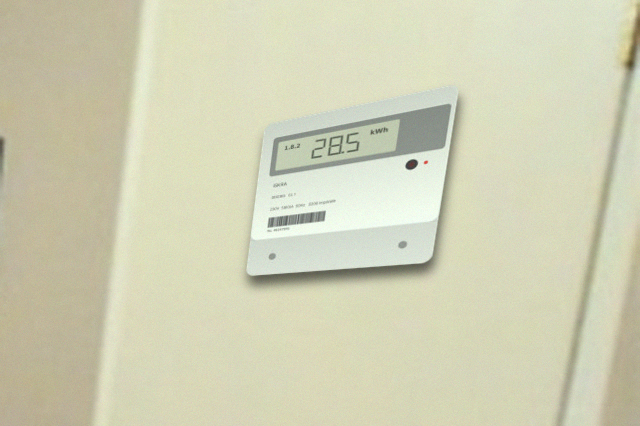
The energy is 28.5kWh
